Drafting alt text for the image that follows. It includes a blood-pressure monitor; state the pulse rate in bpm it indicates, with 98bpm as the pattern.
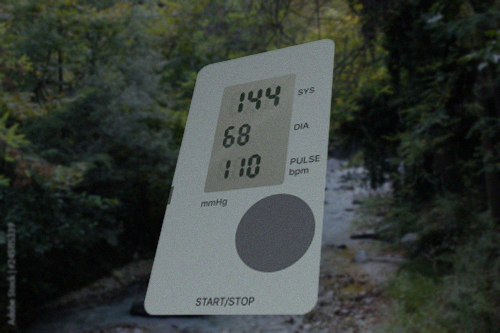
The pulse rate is 110bpm
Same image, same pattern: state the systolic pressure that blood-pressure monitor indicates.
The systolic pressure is 144mmHg
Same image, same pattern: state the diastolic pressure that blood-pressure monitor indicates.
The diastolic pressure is 68mmHg
